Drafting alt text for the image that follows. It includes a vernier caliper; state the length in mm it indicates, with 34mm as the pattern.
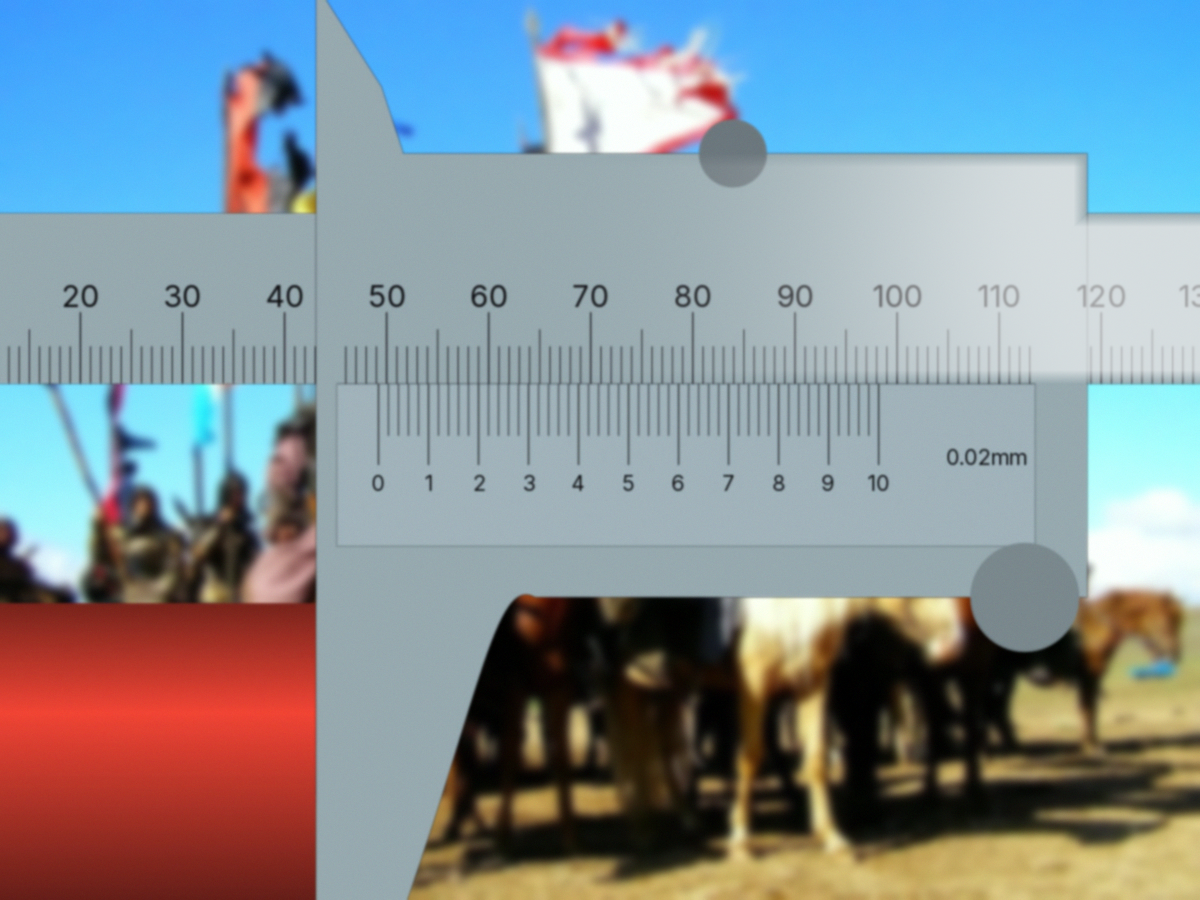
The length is 49.2mm
